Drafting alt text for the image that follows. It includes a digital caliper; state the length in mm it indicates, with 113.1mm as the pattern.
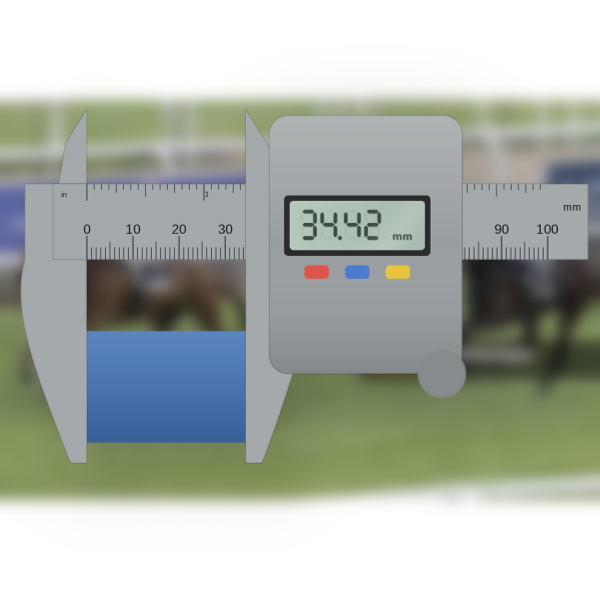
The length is 34.42mm
